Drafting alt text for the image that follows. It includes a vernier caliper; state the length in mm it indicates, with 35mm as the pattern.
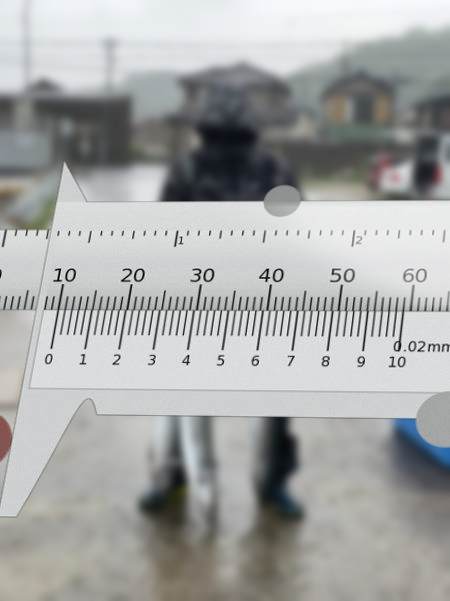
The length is 10.0mm
